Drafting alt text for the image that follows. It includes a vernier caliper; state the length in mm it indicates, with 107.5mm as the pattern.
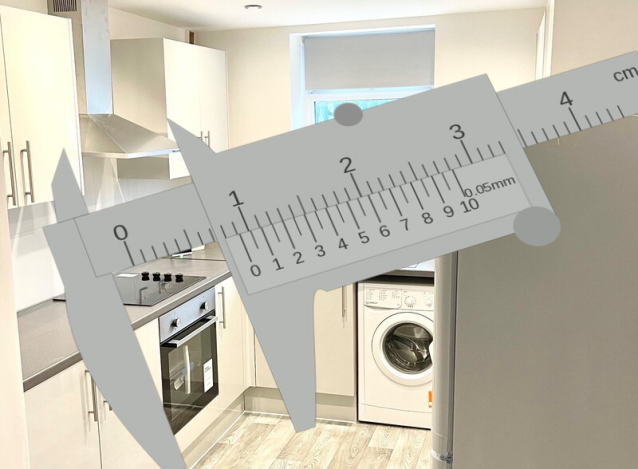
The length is 9.2mm
